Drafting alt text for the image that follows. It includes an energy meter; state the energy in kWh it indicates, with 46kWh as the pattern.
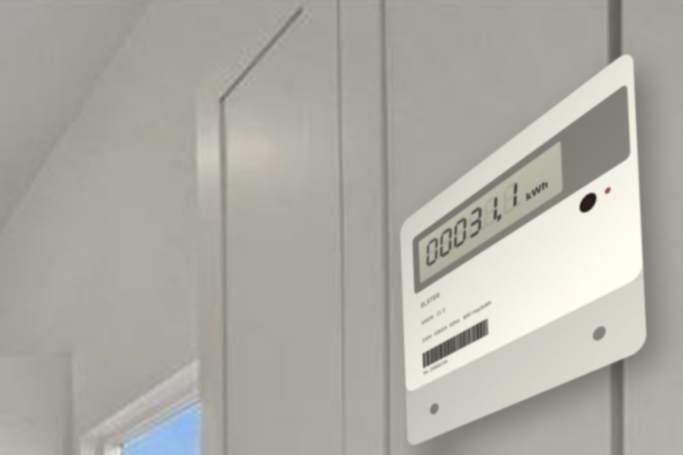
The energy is 31.1kWh
